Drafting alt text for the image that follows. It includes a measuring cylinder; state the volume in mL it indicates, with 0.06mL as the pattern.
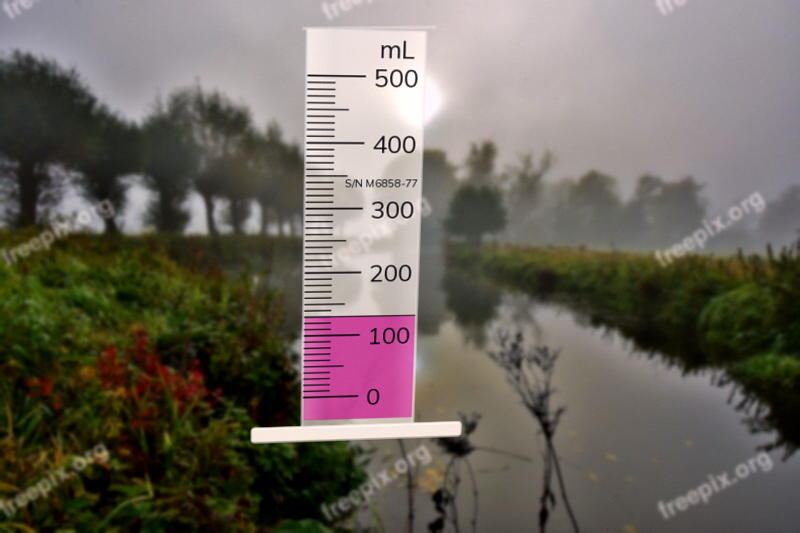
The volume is 130mL
